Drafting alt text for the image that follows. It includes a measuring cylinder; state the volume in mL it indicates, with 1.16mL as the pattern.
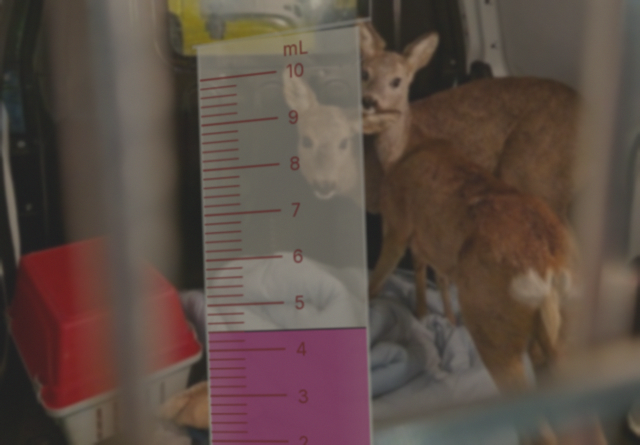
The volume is 4.4mL
